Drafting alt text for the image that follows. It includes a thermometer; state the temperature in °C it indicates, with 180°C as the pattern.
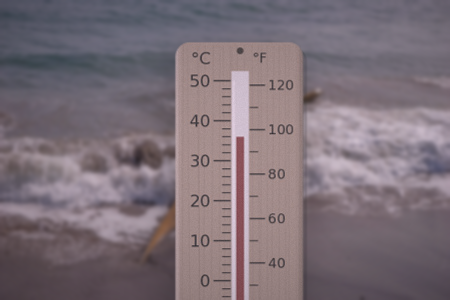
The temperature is 36°C
